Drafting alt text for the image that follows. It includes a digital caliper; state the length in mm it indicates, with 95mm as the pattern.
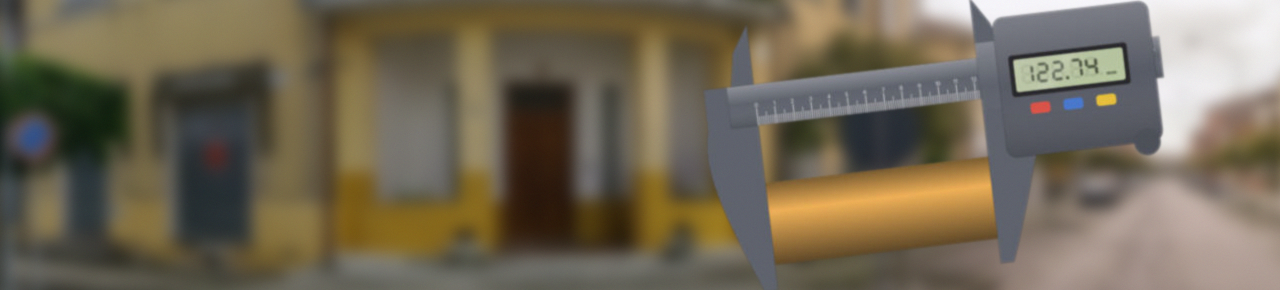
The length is 122.74mm
